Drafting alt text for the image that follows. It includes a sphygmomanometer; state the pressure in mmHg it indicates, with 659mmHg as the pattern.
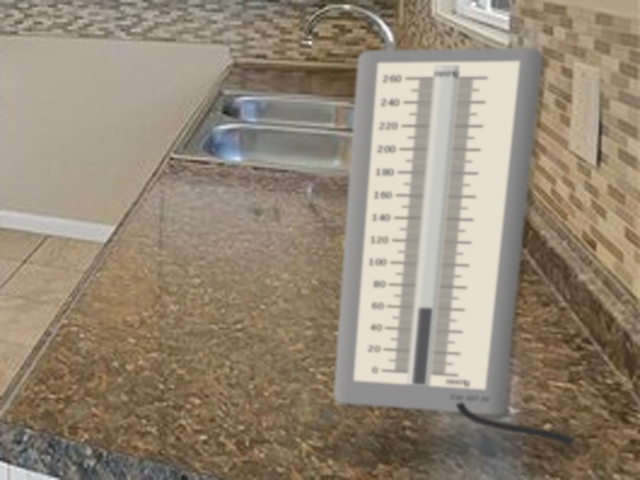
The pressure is 60mmHg
